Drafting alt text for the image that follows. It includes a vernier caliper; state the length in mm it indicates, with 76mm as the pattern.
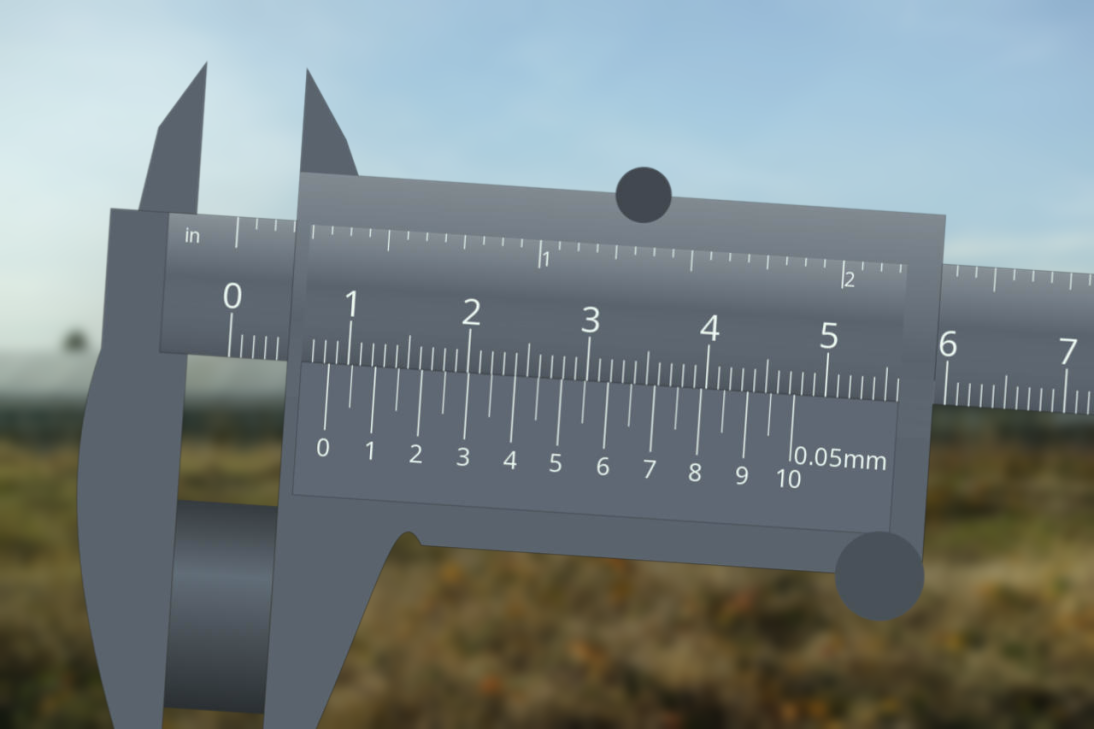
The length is 8.4mm
